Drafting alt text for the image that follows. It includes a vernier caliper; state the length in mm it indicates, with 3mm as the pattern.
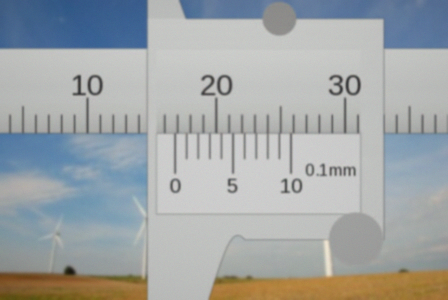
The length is 16.8mm
